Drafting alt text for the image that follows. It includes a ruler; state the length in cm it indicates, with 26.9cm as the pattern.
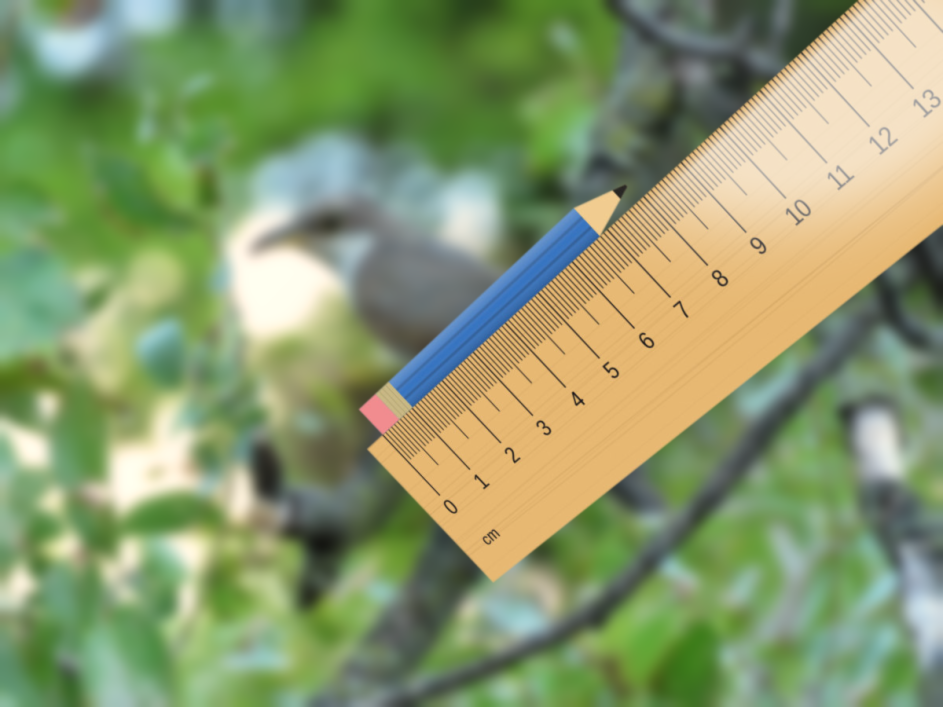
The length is 7.9cm
